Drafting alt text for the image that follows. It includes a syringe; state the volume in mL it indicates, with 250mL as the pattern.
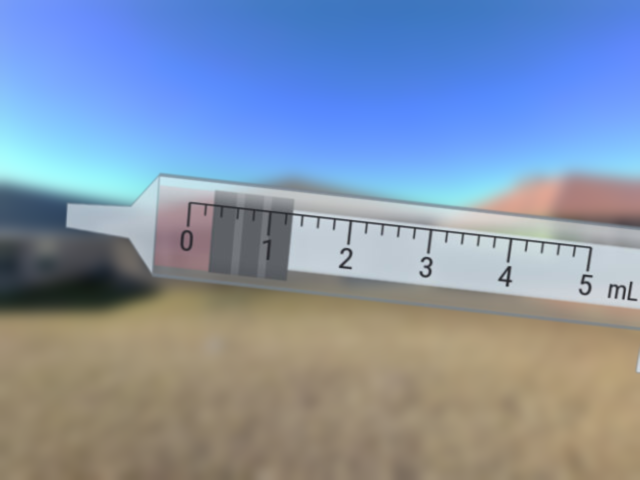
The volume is 0.3mL
